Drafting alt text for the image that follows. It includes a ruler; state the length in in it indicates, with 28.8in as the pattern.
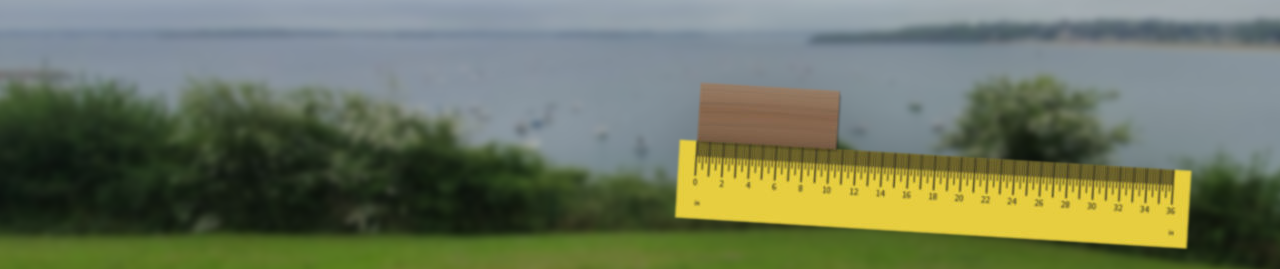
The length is 10.5in
